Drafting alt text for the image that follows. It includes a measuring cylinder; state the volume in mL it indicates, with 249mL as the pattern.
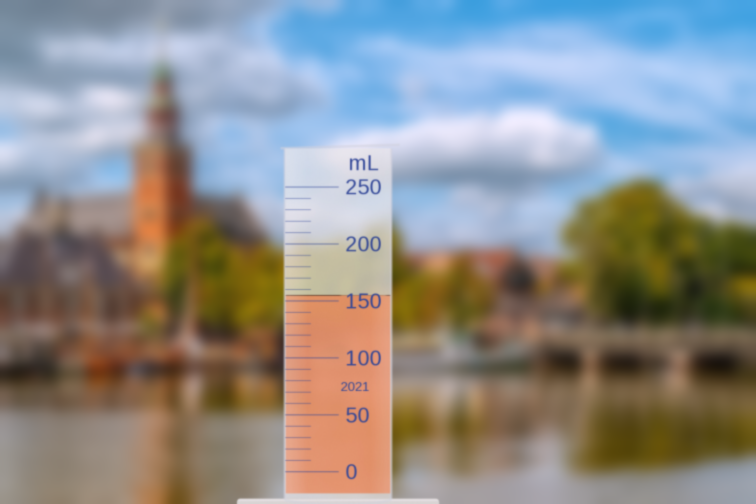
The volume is 155mL
